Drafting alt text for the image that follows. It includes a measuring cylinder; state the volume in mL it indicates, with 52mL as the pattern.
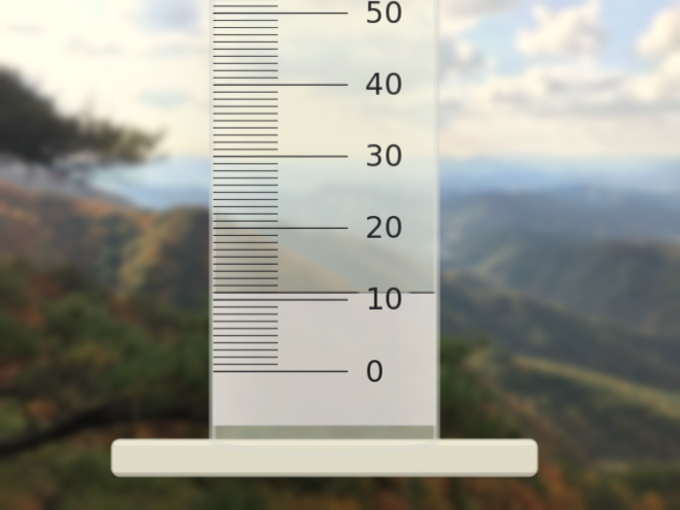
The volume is 11mL
